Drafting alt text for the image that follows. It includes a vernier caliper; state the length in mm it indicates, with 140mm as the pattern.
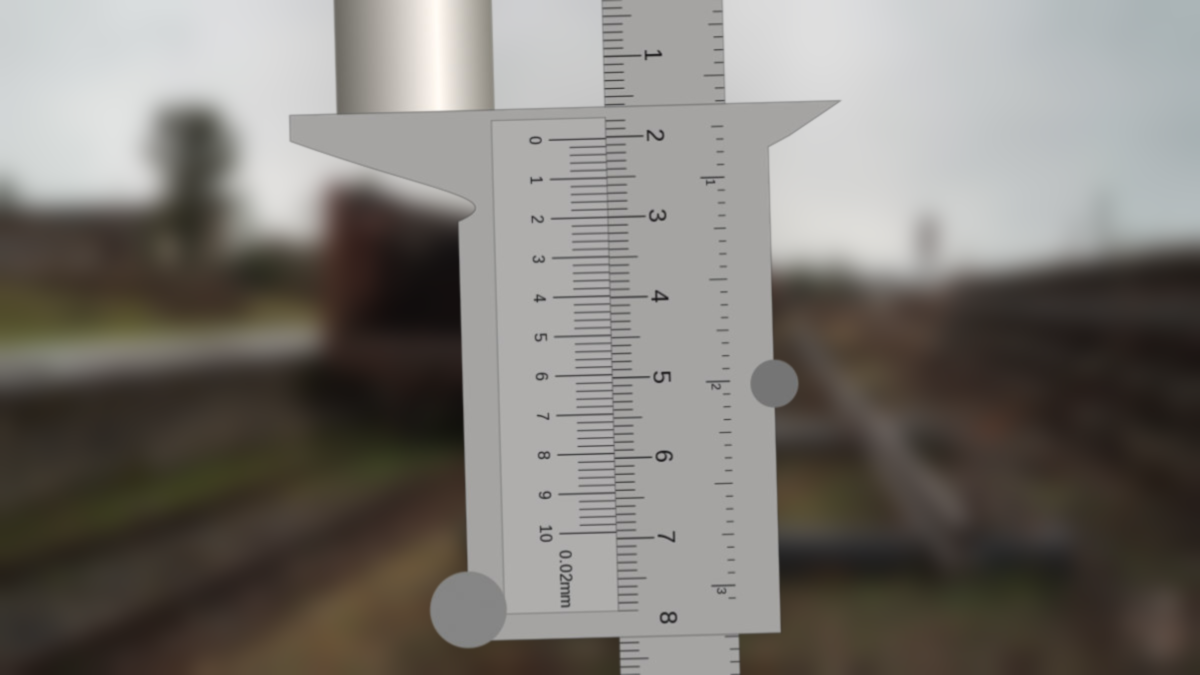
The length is 20.2mm
